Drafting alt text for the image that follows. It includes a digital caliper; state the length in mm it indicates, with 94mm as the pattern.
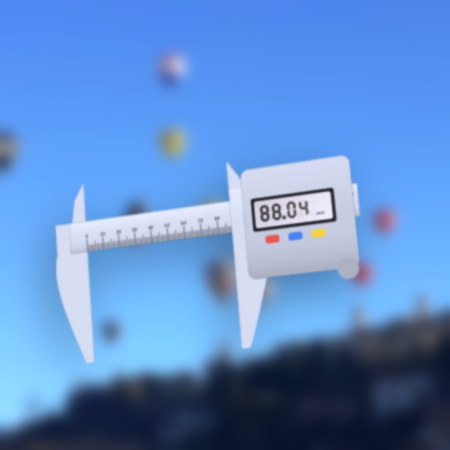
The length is 88.04mm
